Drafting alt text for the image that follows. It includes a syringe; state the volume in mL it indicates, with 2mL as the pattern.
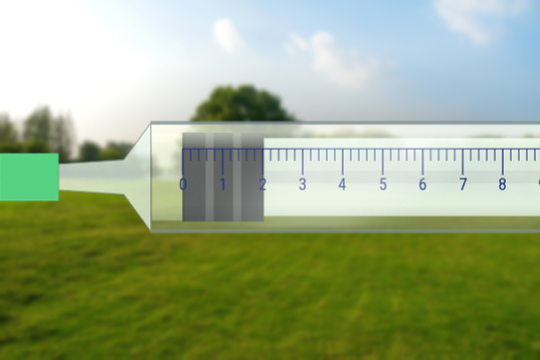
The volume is 0mL
